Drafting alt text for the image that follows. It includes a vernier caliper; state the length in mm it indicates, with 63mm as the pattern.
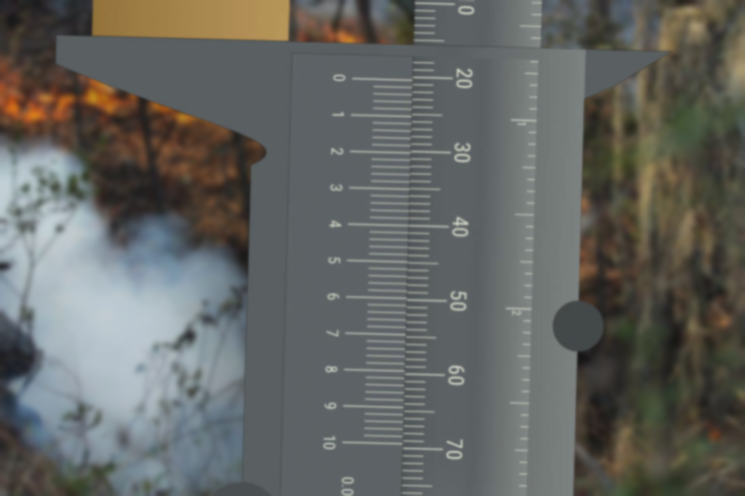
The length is 20.4mm
